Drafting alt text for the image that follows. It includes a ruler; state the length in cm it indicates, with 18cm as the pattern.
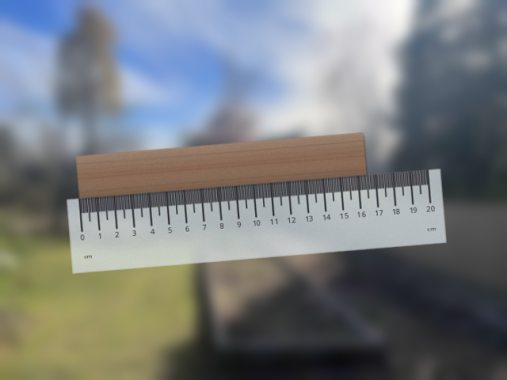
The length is 16.5cm
